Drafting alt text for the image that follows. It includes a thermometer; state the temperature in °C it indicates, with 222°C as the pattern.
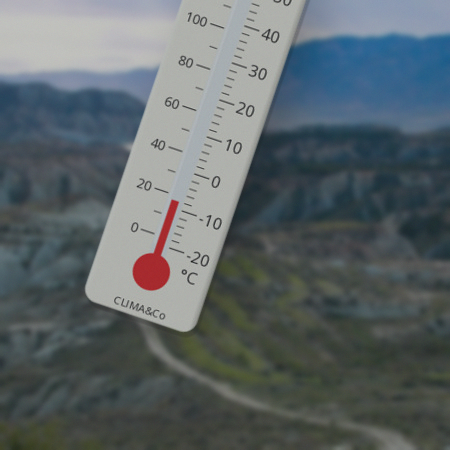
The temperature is -8°C
